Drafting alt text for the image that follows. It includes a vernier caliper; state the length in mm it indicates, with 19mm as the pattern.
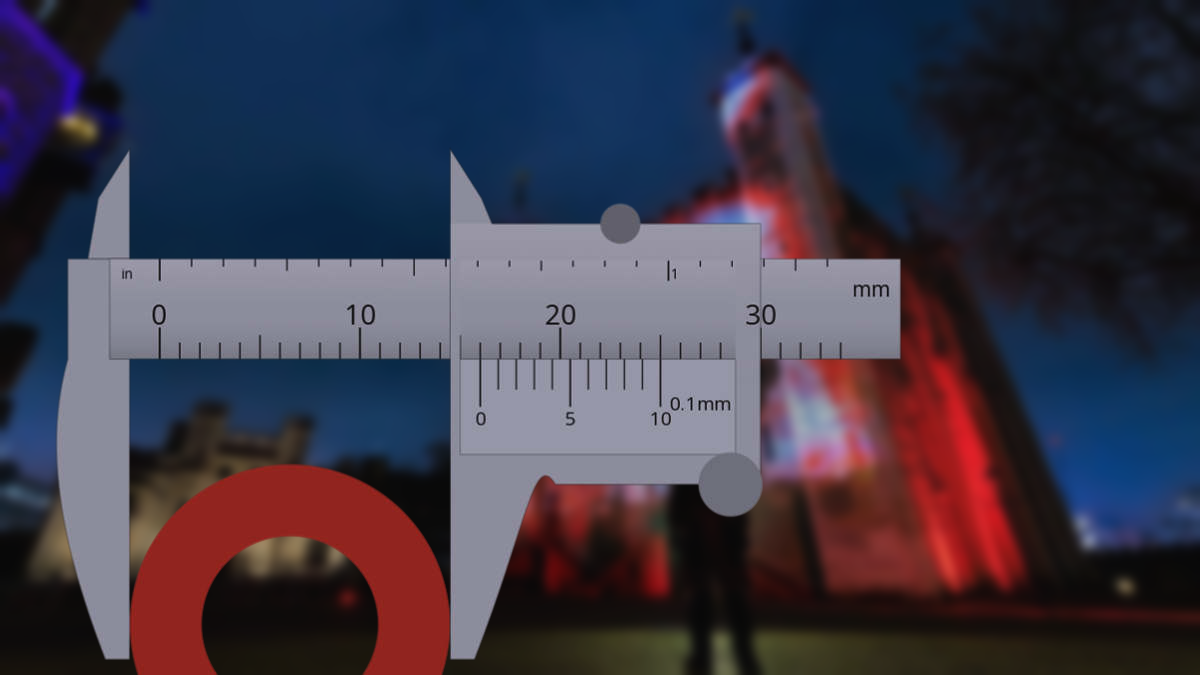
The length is 16.0mm
